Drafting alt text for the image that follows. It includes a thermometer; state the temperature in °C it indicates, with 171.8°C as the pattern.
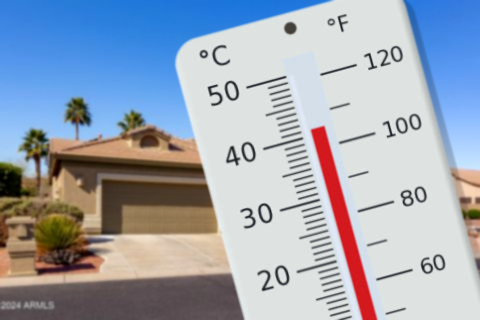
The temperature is 41°C
